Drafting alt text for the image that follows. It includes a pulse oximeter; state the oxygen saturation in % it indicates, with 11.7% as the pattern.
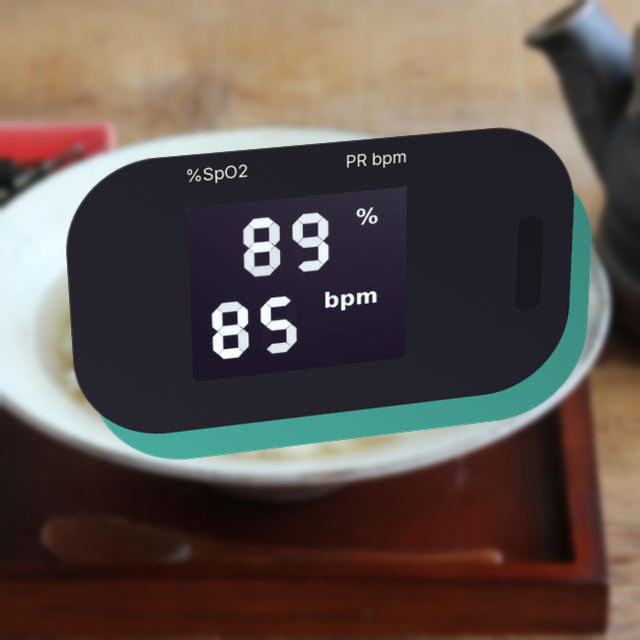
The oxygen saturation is 89%
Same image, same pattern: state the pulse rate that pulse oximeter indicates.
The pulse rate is 85bpm
